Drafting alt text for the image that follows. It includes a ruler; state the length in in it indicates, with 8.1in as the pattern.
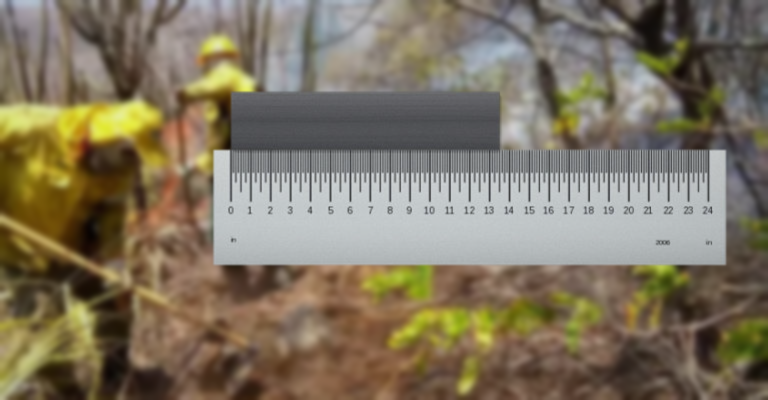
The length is 13.5in
